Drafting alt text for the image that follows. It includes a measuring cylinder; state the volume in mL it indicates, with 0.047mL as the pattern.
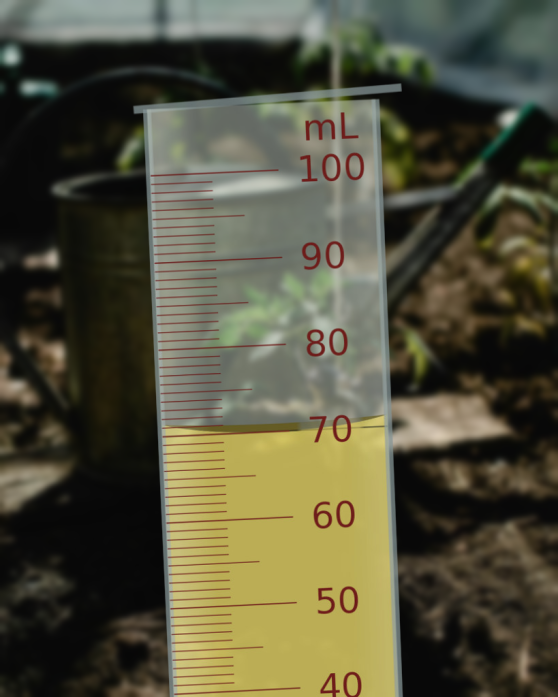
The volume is 70mL
